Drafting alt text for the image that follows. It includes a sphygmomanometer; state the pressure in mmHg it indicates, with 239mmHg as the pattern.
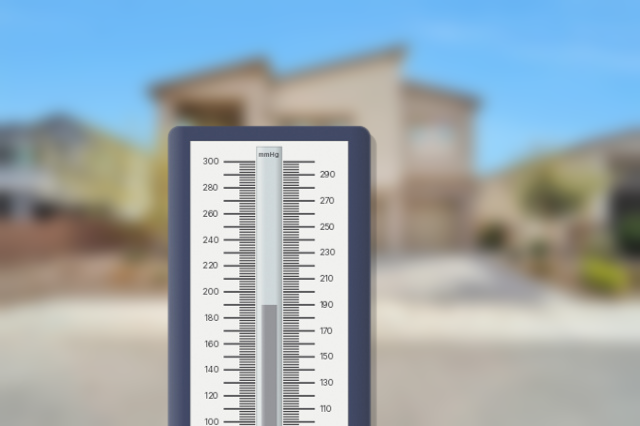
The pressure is 190mmHg
